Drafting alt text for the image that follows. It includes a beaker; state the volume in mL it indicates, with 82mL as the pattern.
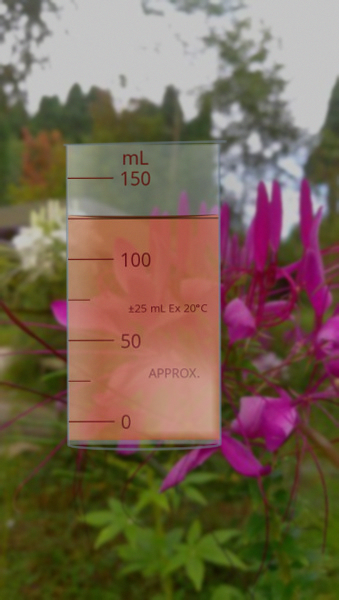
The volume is 125mL
